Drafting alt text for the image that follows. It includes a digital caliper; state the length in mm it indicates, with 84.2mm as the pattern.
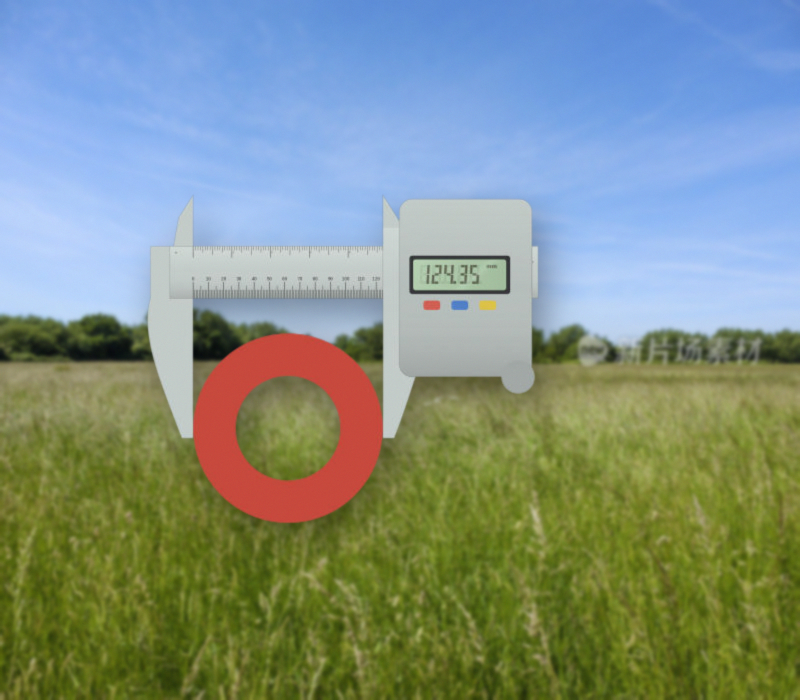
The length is 124.35mm
